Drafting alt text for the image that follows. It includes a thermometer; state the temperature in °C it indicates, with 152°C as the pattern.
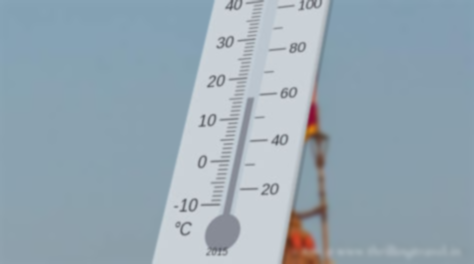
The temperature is 15°C
